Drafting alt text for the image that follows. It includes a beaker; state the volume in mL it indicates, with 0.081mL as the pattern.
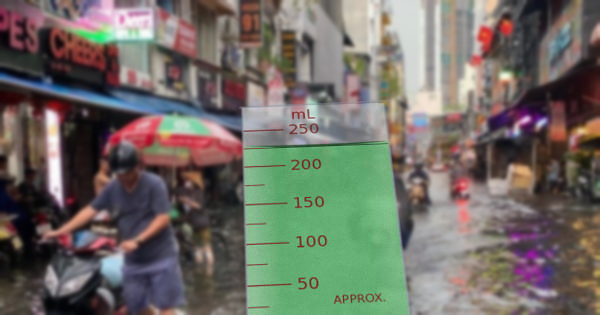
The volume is 225mL
